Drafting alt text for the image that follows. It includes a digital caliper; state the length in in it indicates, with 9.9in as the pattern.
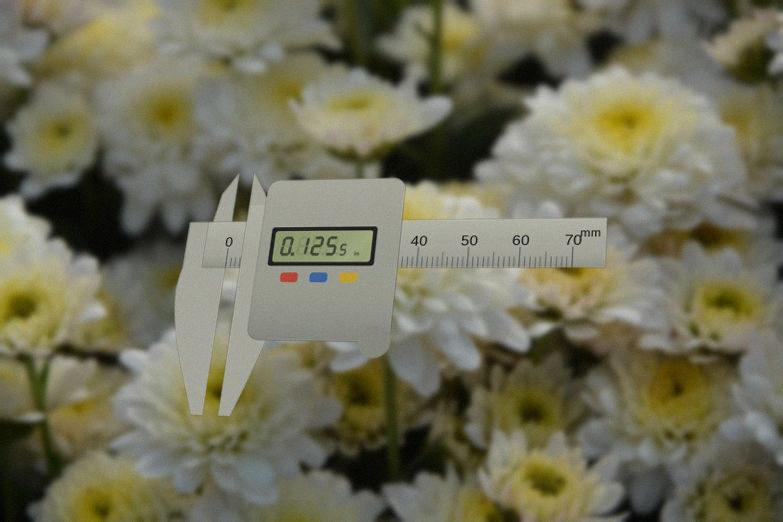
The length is 0.1255in
